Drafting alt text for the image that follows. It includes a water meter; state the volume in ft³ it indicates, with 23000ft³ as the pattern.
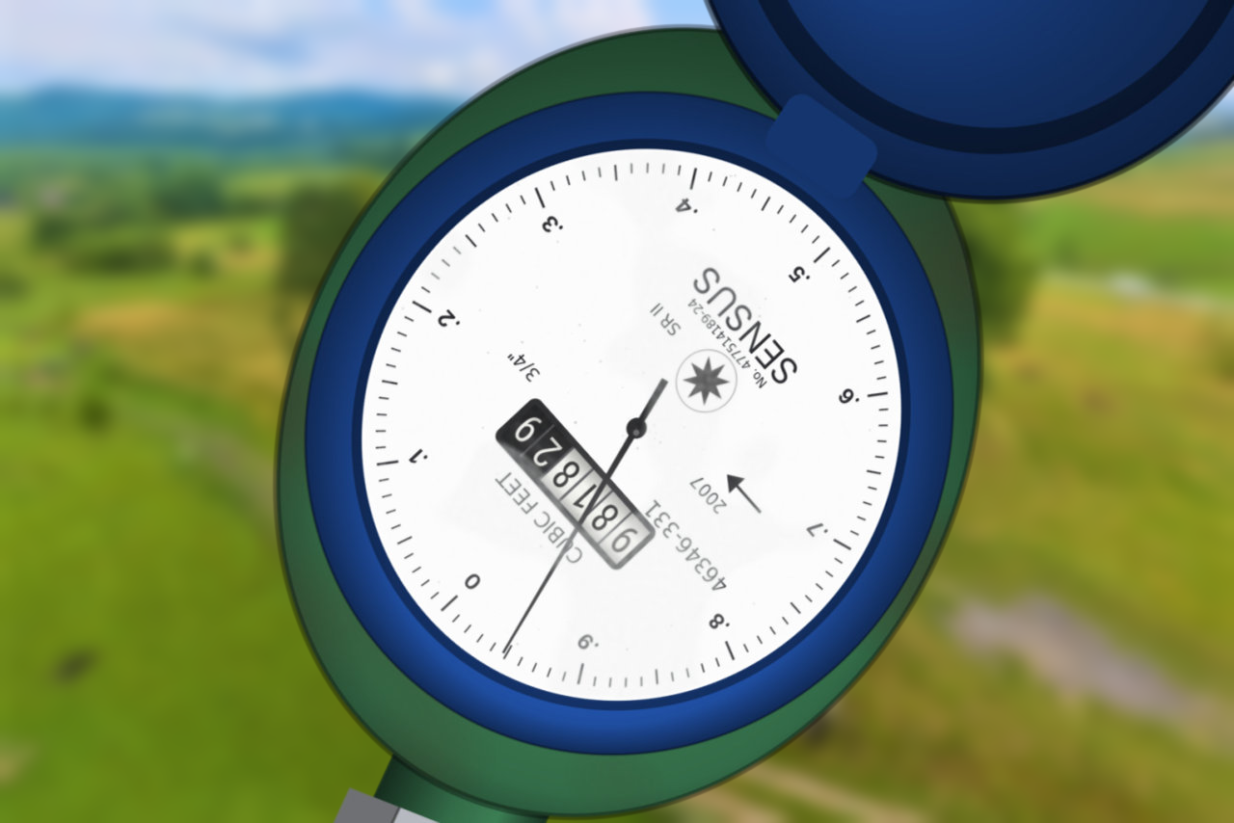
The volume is 981828.95ft³
